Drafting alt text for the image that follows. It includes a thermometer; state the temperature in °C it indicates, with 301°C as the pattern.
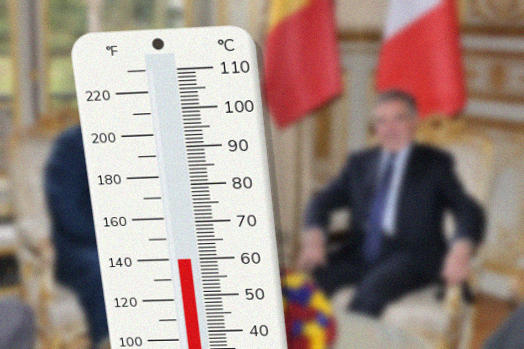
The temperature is 60°C
